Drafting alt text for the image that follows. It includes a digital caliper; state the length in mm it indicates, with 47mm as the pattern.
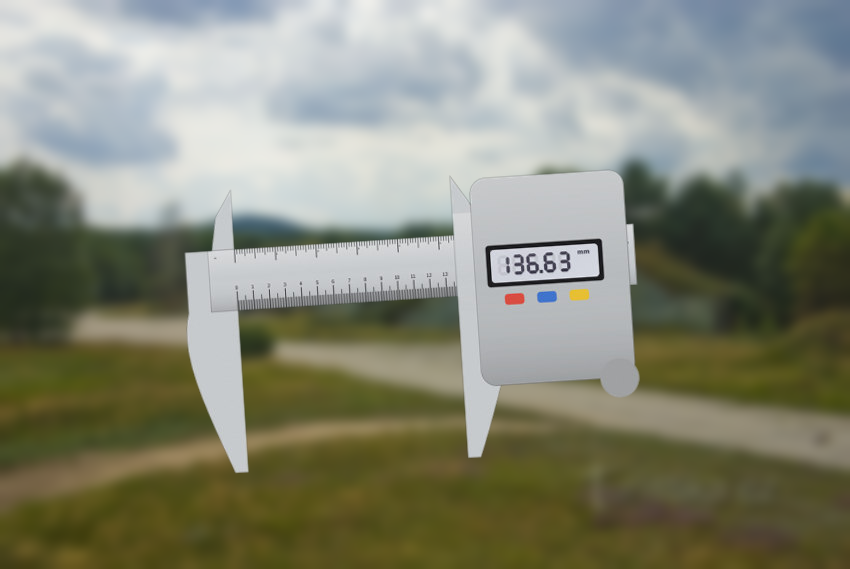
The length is 136.63mm
